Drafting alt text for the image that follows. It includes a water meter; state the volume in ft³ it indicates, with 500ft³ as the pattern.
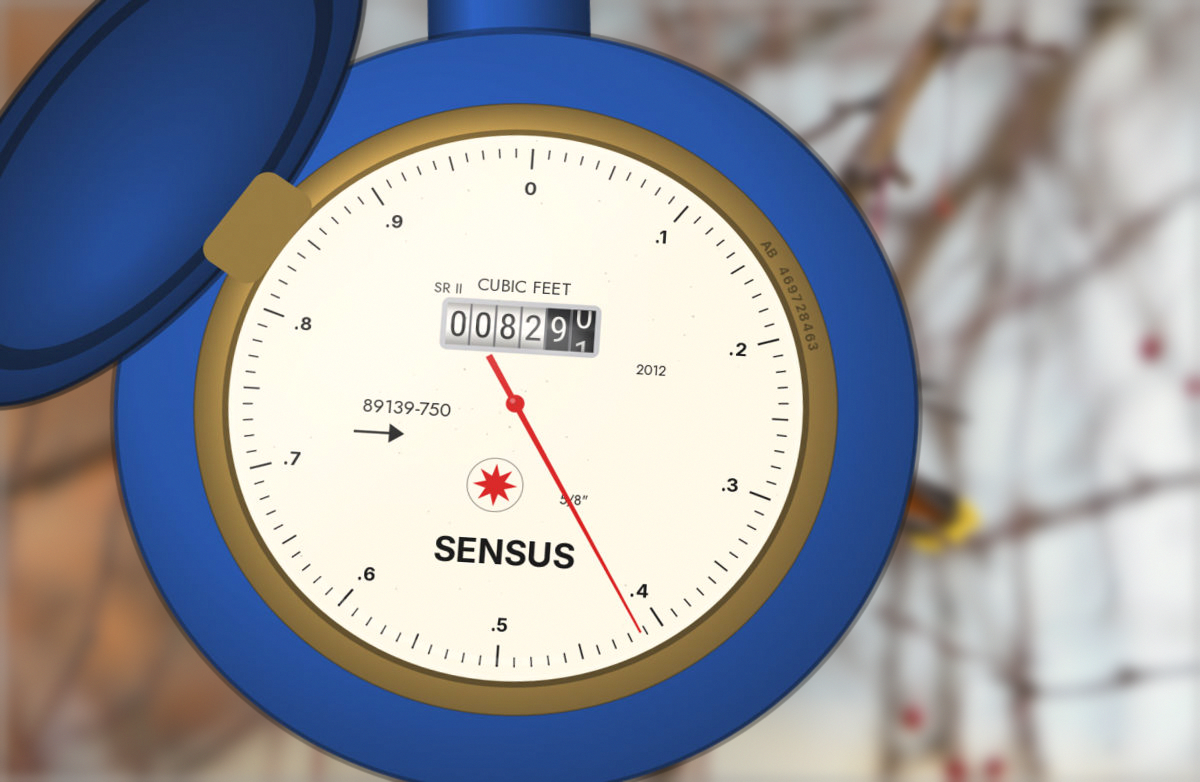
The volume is 8290.41ft³
